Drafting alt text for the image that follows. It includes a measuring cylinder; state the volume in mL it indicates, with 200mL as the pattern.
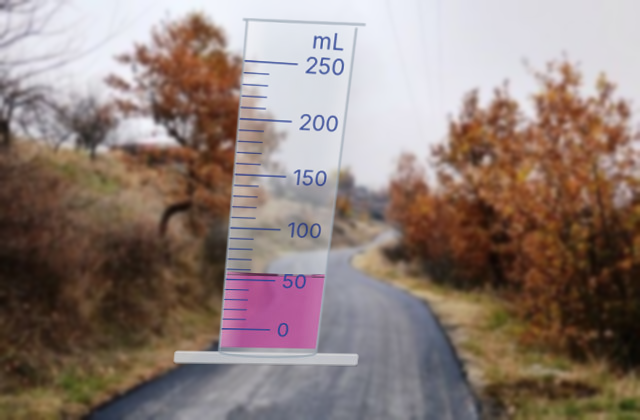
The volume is 55mL
